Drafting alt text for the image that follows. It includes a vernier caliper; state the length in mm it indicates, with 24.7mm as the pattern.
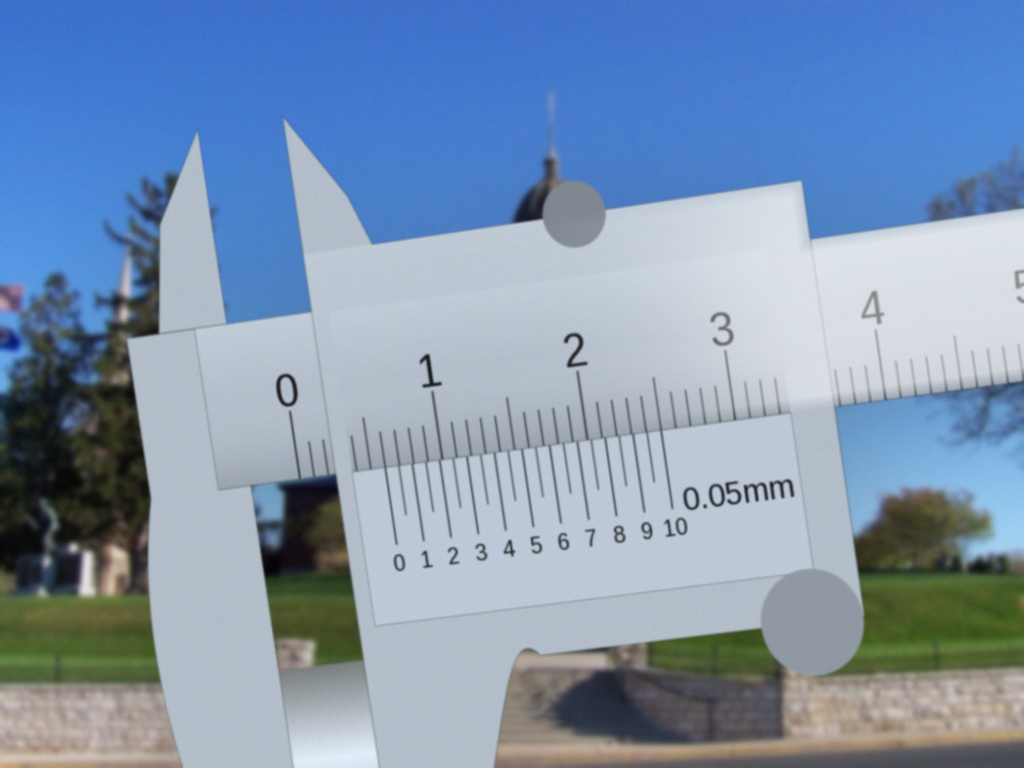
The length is 6.0mm
